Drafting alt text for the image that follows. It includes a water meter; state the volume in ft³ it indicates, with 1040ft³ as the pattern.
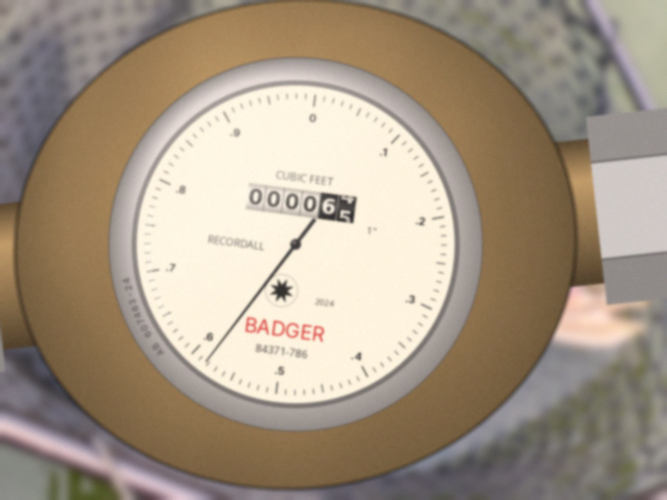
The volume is 64.58ft³
